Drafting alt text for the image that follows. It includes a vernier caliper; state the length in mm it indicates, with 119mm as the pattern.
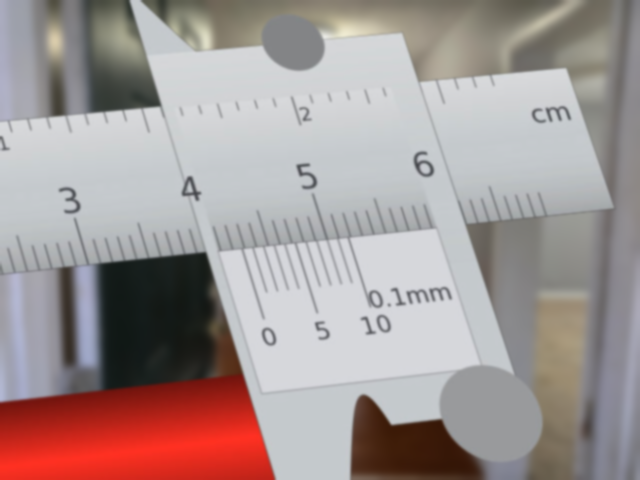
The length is 42.8mm
